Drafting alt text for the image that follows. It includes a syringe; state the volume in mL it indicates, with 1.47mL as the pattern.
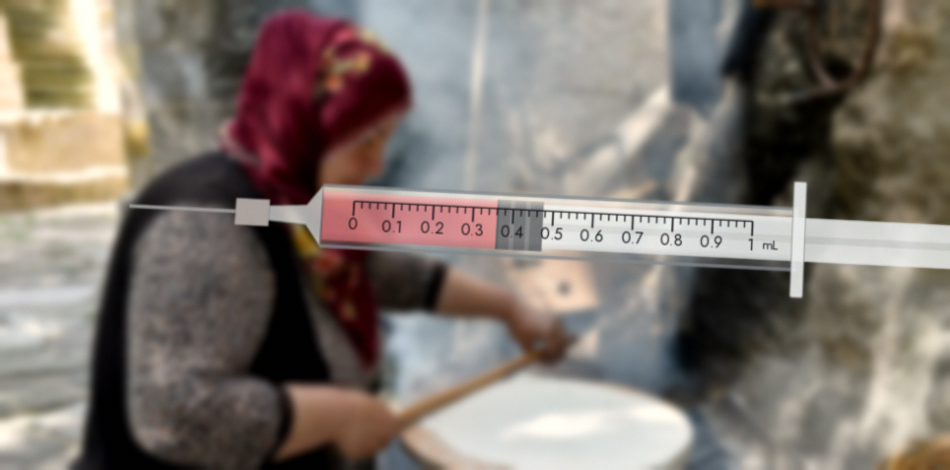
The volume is 0.36mL
